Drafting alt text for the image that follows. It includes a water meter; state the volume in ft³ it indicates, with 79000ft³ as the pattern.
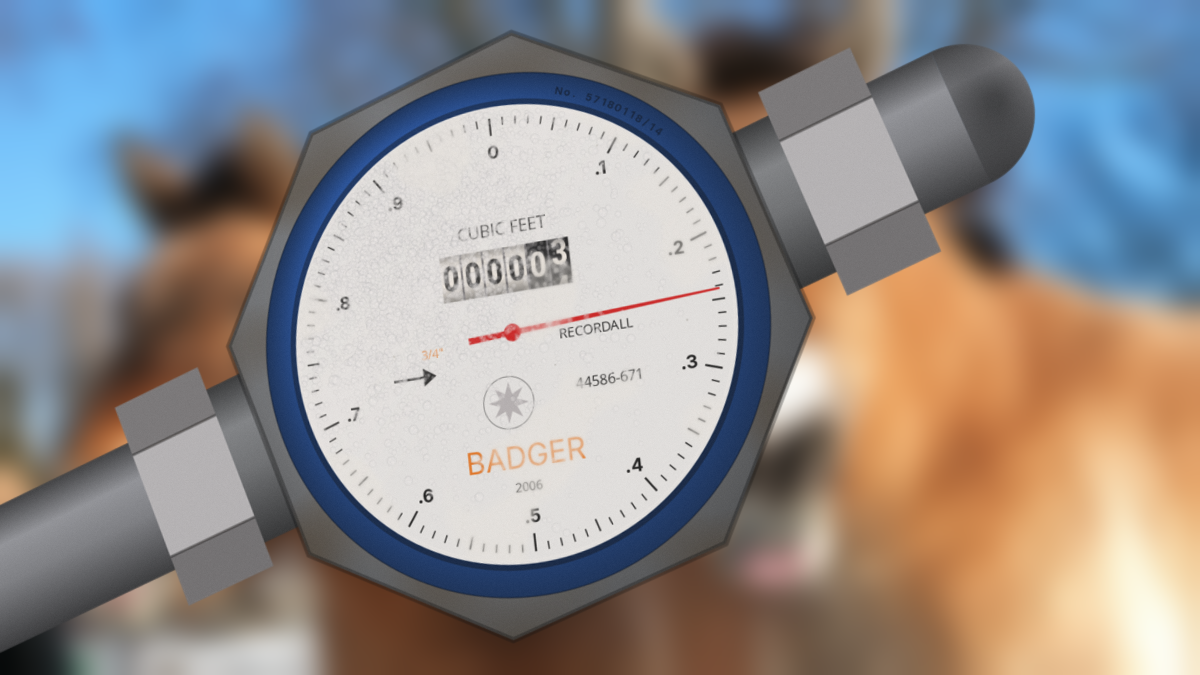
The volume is 3.24ft³
